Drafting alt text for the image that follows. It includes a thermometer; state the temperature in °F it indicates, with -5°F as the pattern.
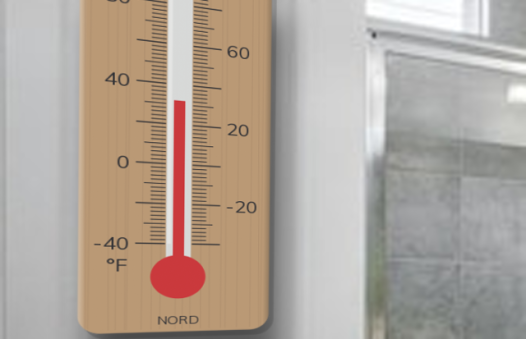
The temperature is 32°F
